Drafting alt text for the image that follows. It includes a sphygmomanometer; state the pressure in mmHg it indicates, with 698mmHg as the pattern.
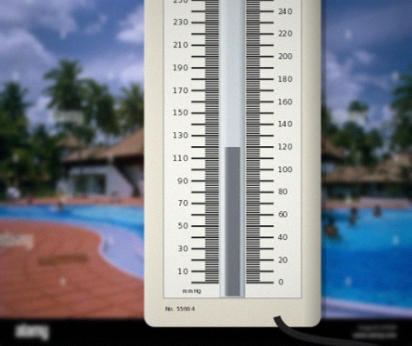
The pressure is 120mmHg
